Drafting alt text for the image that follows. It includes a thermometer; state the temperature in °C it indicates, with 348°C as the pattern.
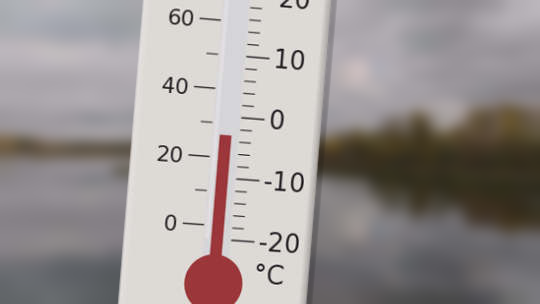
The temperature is -3°C
